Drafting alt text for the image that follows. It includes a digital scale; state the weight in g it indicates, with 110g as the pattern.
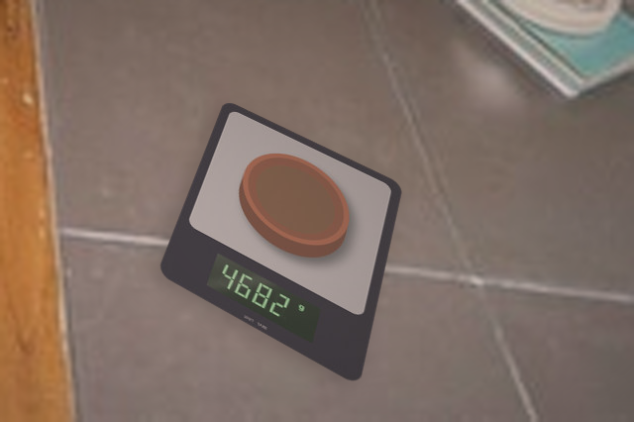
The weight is 4682g
